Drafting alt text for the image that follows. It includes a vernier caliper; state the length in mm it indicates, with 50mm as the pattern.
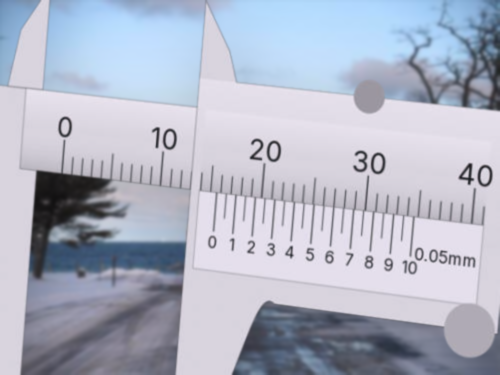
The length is 15.6mm
